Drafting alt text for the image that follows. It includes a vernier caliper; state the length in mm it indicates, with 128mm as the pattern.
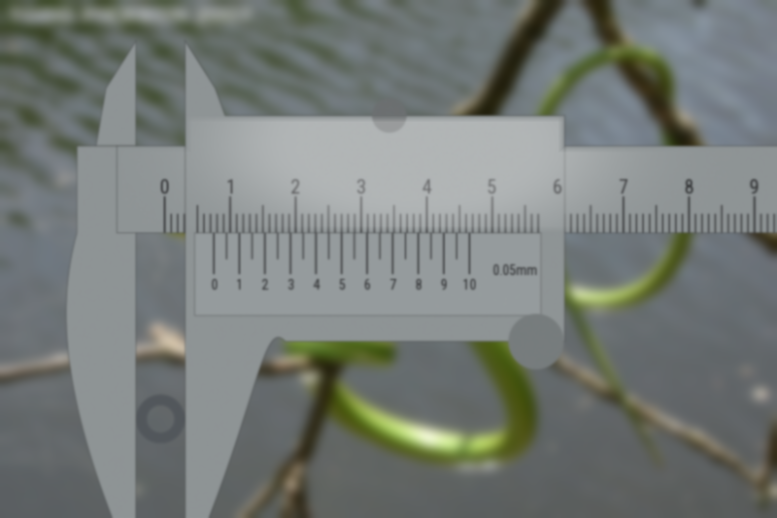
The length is 7.5mm
